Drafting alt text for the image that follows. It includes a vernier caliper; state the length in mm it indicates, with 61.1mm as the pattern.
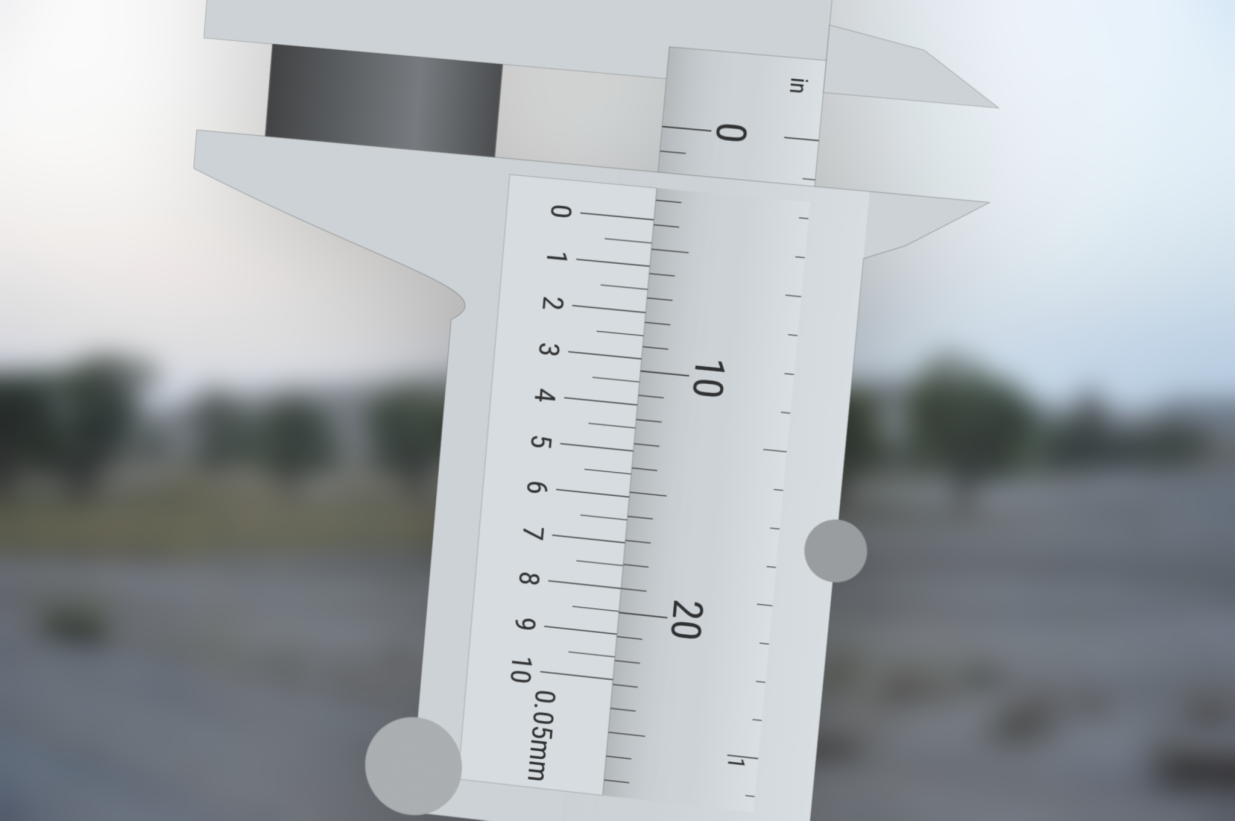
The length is 3.80mm
